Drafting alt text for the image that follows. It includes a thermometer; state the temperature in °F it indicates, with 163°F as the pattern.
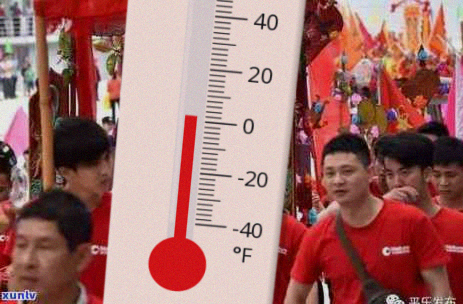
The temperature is 2°F
